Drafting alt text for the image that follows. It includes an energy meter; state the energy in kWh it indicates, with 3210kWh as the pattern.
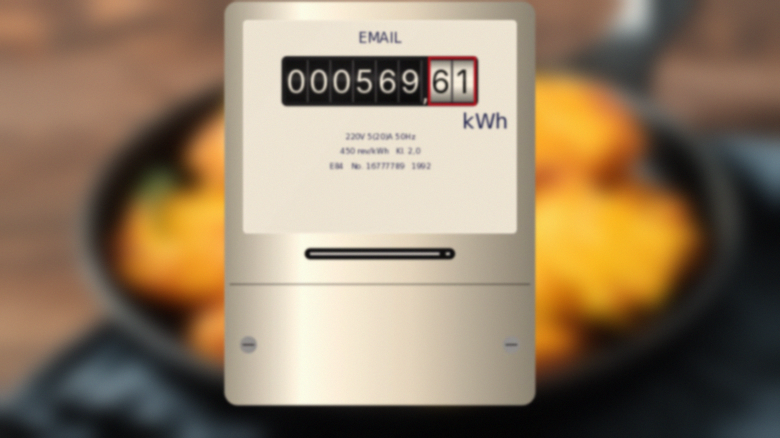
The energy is 569.61kWh
